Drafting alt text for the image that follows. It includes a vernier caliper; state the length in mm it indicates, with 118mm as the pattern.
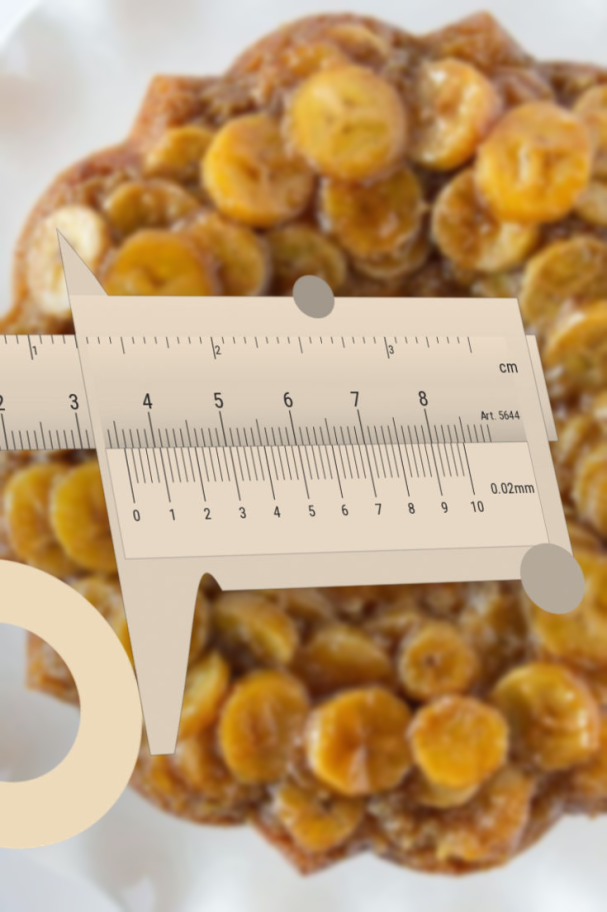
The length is 35.8mm
